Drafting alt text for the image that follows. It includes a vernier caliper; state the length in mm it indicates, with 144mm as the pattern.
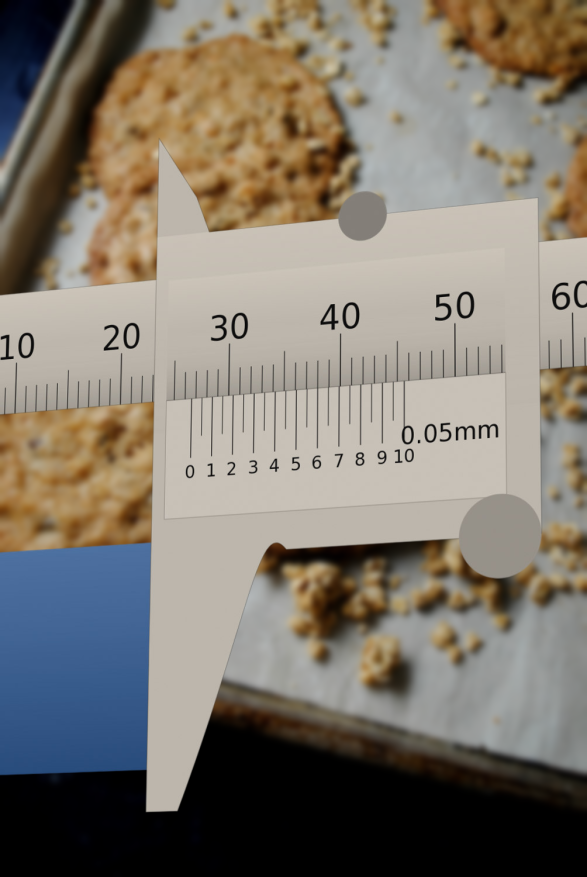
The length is 26.6mm
